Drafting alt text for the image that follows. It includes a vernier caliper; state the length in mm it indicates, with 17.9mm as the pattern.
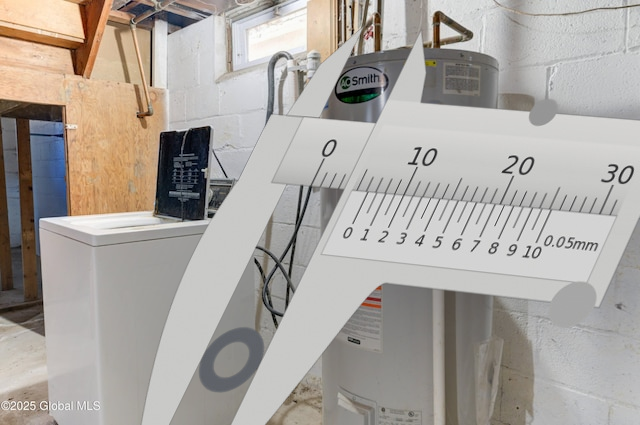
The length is 6.2mm
